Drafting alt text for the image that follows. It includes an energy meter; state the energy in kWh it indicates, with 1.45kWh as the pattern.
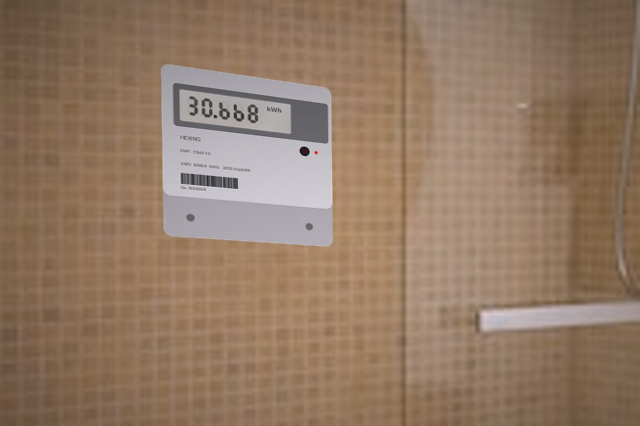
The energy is 30.668kWh
